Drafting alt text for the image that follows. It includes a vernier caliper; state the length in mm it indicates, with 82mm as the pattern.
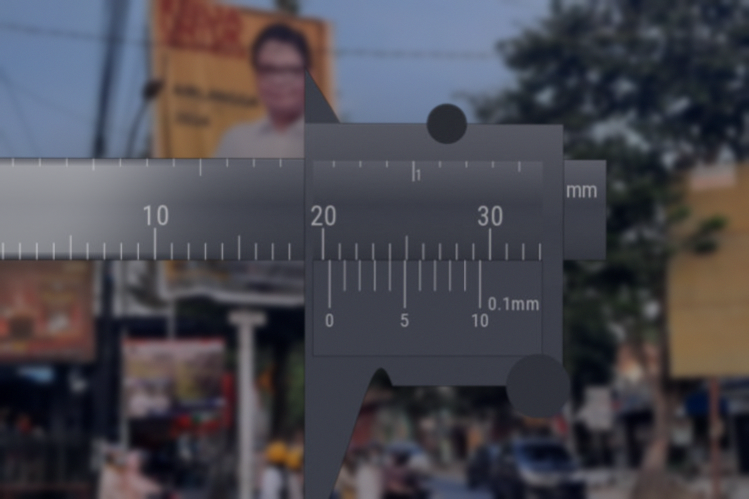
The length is 20.4mm
